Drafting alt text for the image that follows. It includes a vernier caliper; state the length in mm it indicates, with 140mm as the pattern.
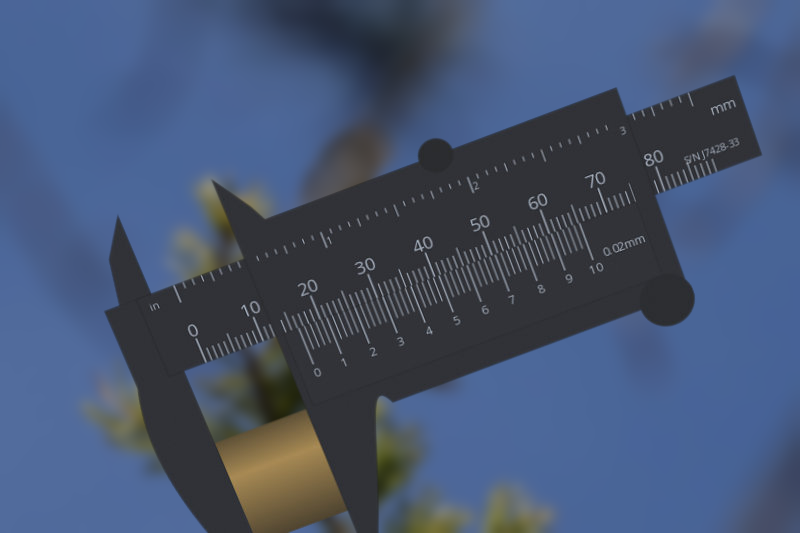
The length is 16.2mm
